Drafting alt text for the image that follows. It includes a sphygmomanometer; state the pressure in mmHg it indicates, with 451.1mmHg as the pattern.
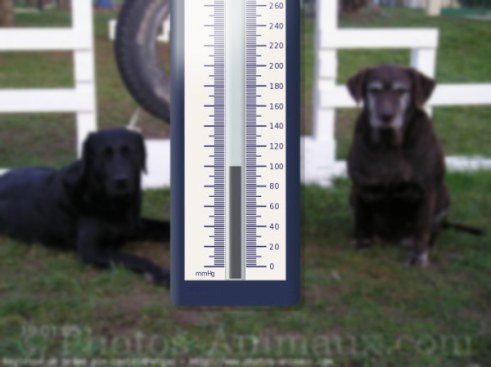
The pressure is 100mmHg
